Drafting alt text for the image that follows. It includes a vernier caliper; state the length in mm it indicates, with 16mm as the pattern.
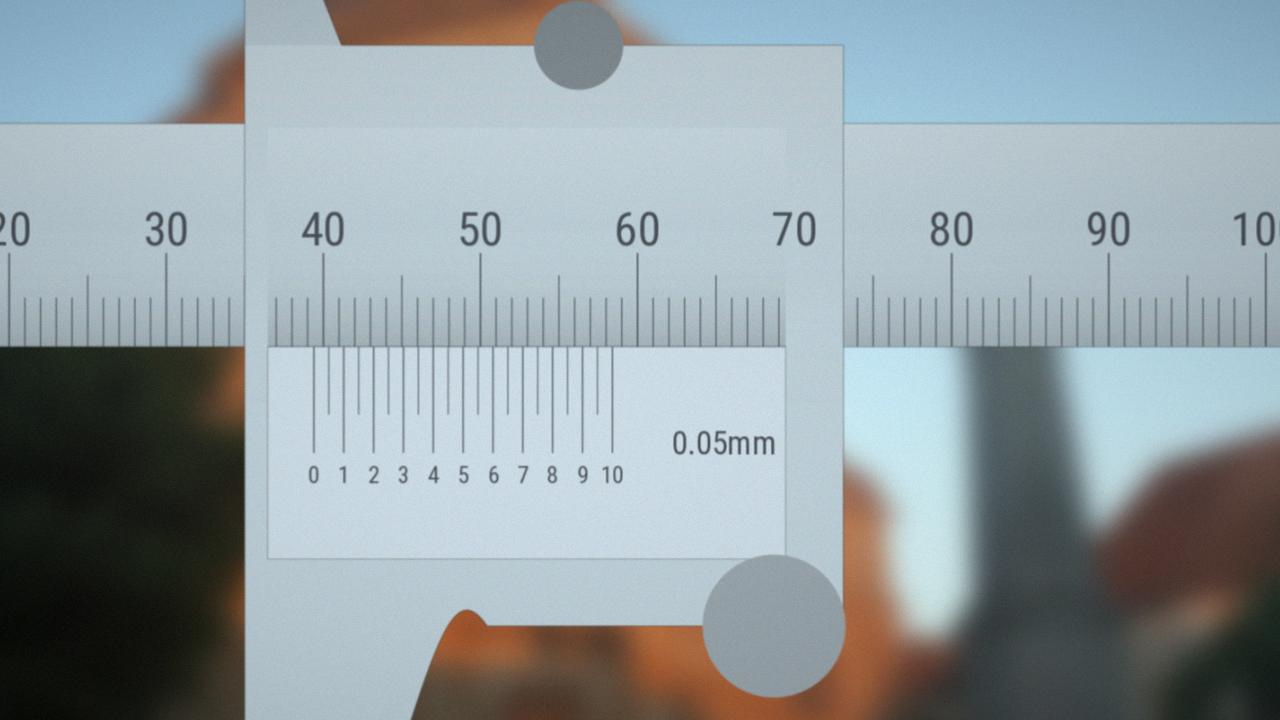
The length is 39.4mm
